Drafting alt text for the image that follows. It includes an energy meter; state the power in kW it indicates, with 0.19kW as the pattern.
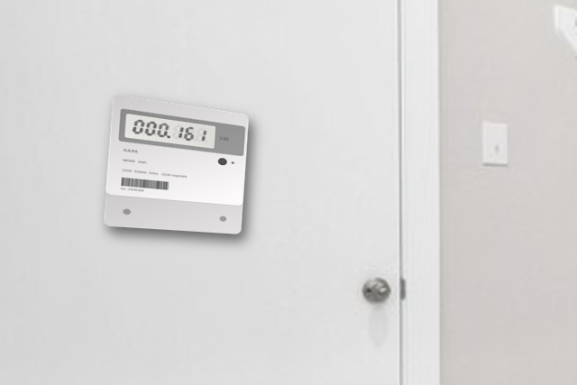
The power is 0.161kW
